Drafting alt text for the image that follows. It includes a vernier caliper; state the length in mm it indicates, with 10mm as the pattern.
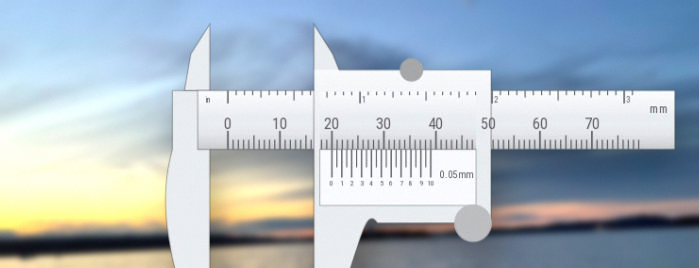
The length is 20.0mm
